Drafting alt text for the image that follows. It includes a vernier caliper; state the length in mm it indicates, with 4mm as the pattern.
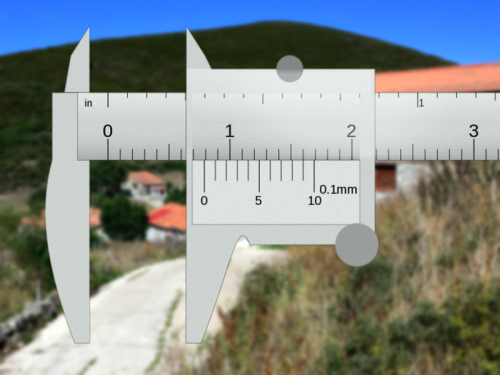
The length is 7.9mm
